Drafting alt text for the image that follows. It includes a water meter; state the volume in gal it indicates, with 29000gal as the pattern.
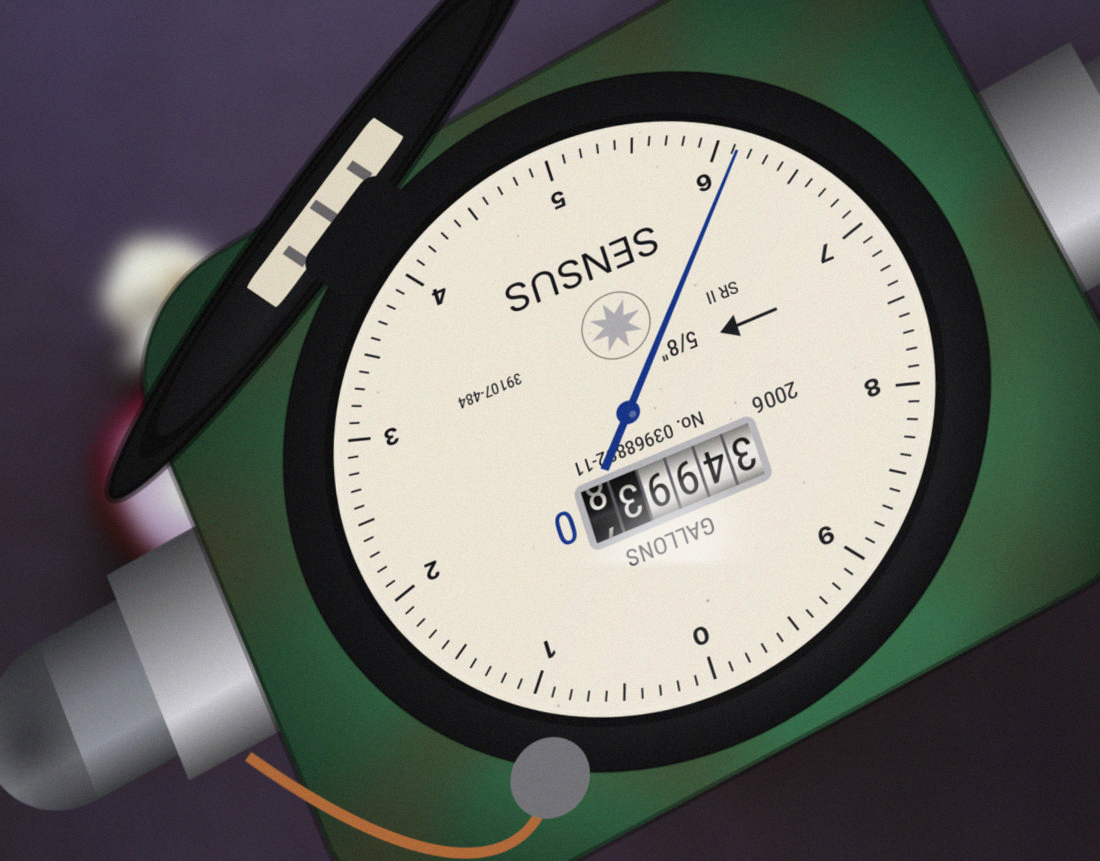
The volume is 3499376.1gal
